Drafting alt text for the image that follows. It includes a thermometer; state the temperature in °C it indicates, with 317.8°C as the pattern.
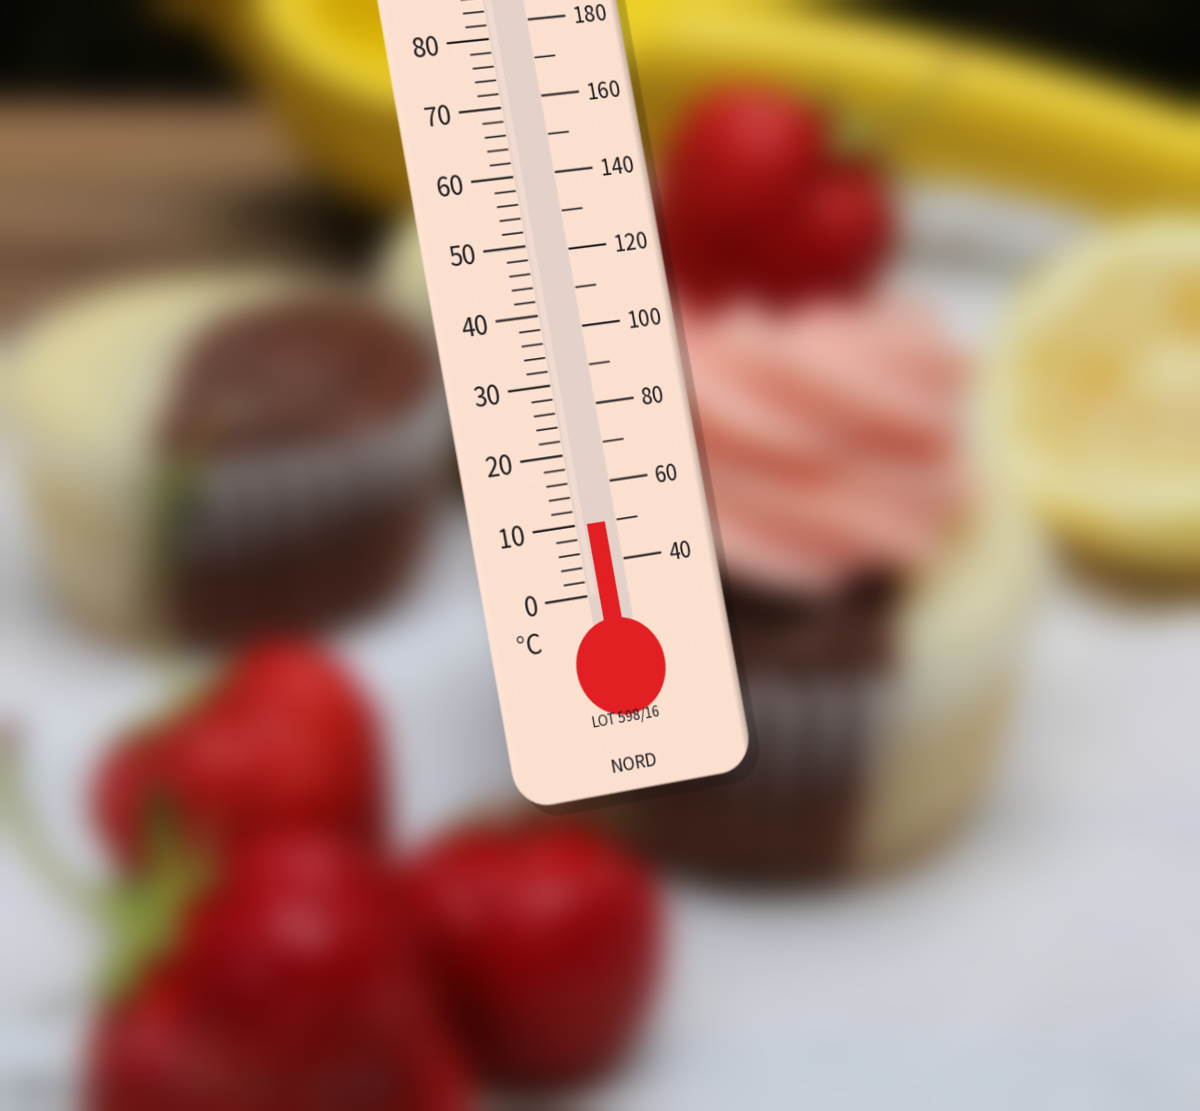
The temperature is 10°C
